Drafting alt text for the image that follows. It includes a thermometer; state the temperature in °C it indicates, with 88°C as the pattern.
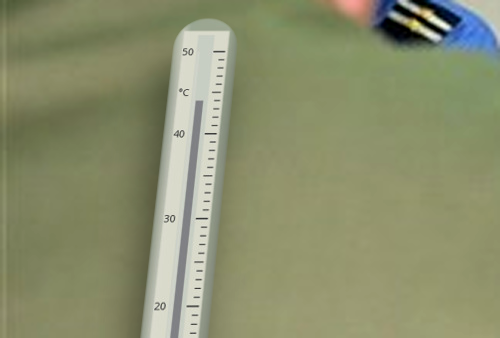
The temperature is 44°C
